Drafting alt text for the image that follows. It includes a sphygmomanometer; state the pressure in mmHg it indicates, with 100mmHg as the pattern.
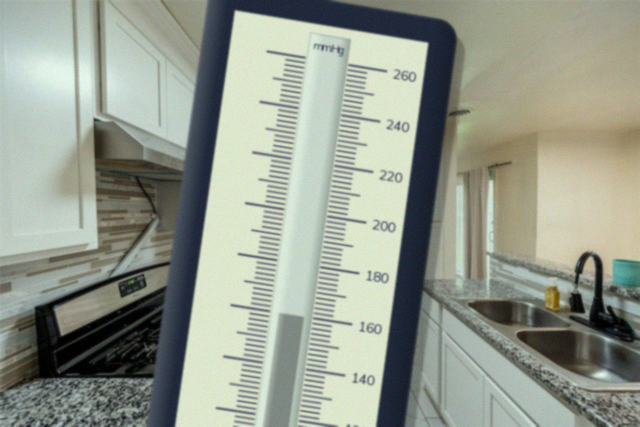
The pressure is 160mmHg
